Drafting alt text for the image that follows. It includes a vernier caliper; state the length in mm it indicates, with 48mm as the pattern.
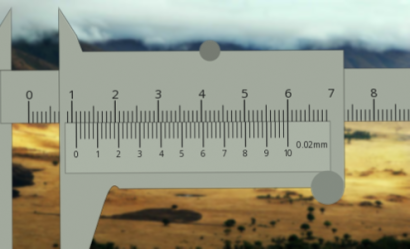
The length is 11.0mm
